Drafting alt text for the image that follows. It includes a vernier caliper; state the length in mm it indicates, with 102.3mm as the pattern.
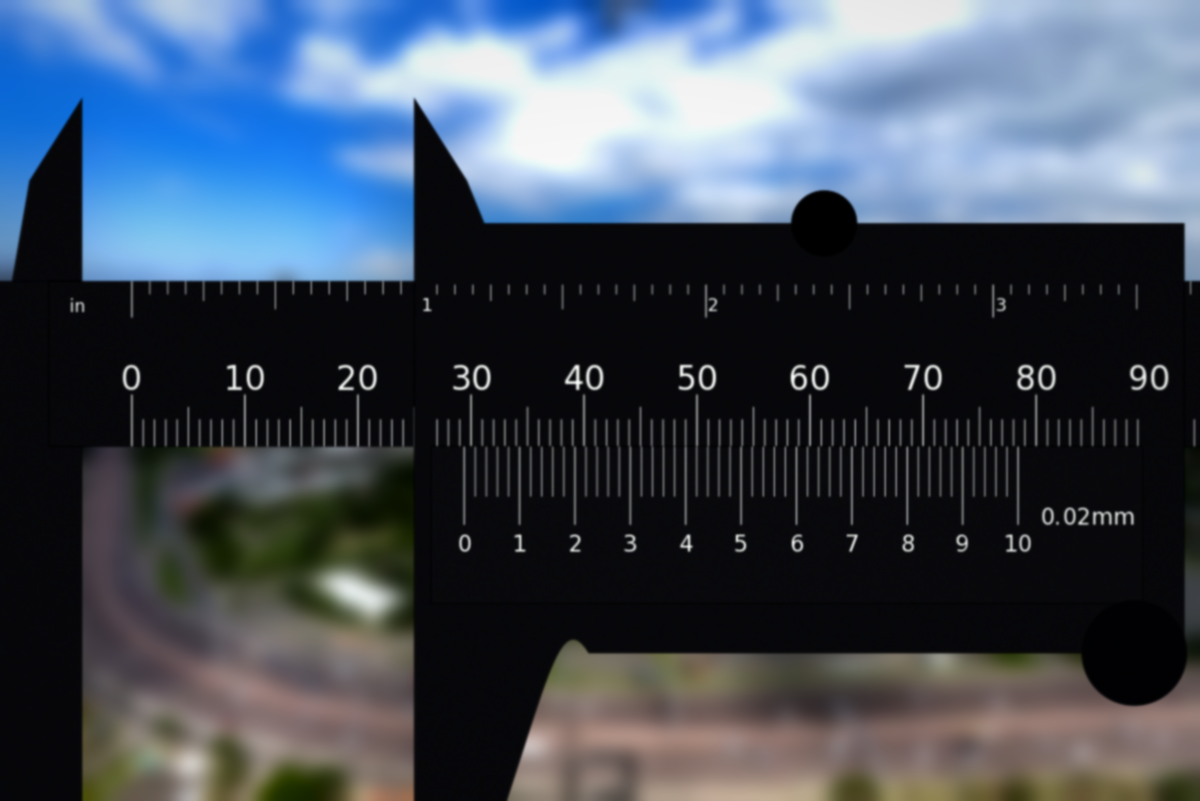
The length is 29.4mm
